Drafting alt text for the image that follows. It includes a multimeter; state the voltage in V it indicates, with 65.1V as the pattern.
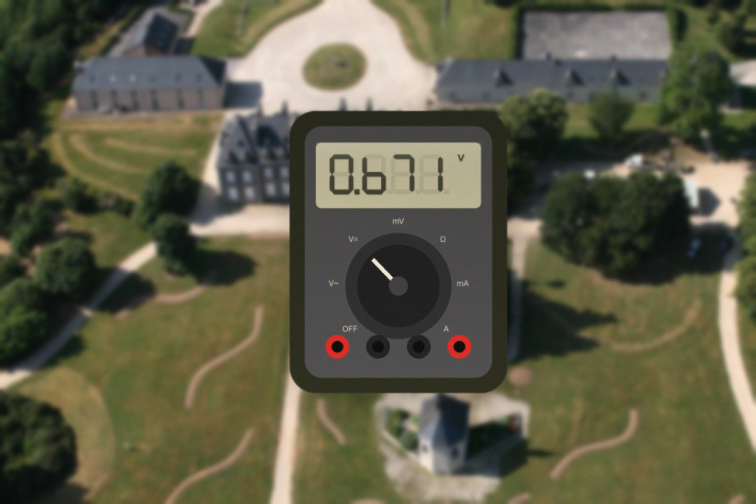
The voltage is 0.671V
